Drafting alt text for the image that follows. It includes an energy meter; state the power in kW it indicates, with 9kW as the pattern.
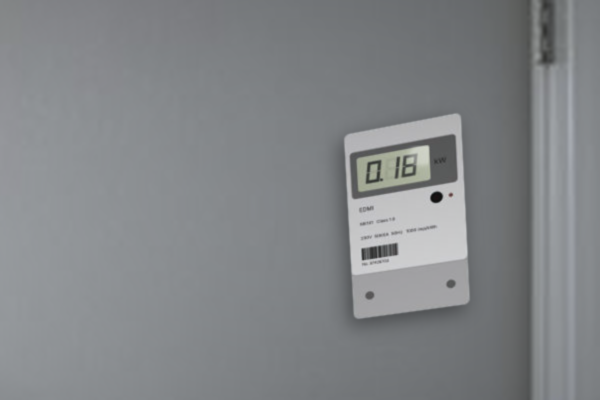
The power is 0.18kW
